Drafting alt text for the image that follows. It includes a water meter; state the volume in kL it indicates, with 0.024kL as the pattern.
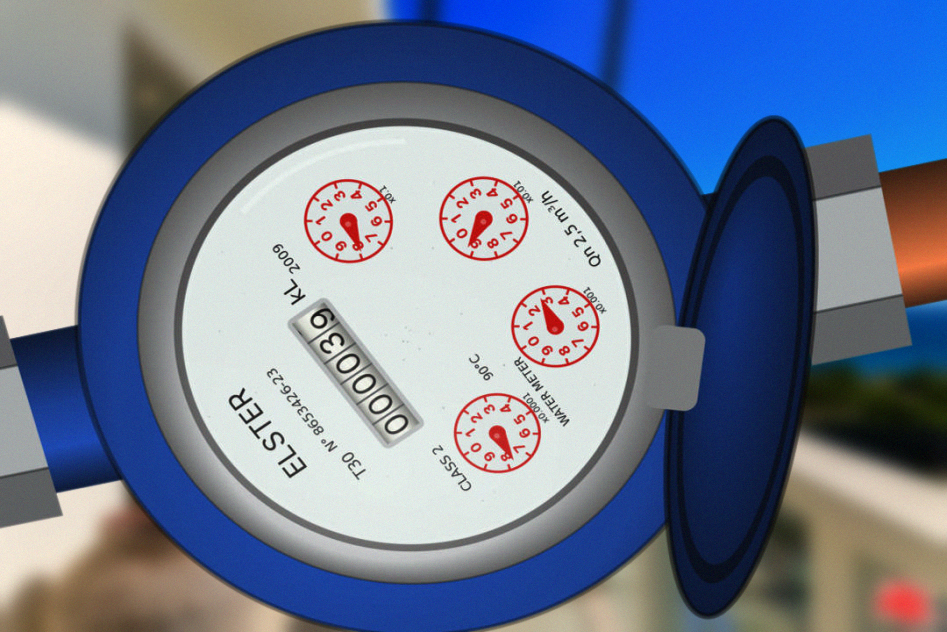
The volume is 38.7927kL
